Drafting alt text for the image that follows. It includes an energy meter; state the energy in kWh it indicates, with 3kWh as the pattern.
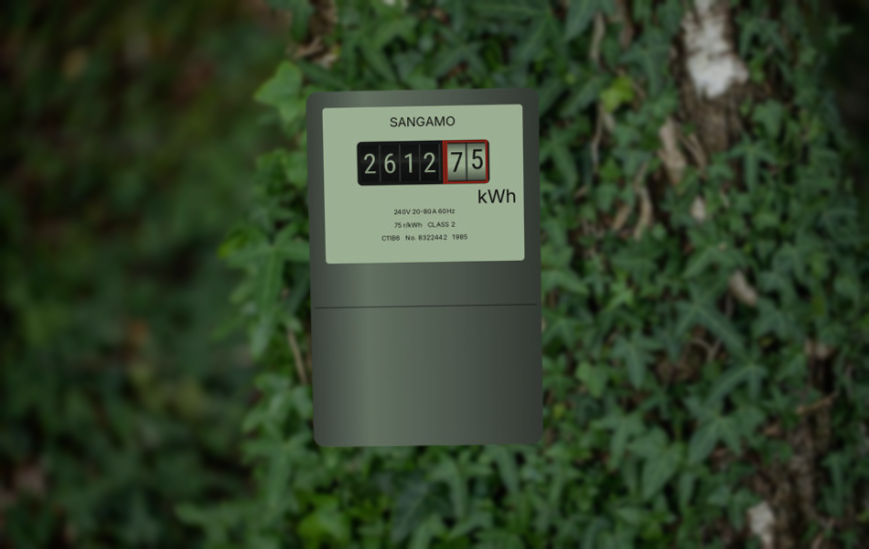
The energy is 2612.75kWh
